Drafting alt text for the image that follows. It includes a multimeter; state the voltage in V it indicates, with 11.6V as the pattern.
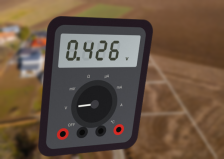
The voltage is 0.426V
